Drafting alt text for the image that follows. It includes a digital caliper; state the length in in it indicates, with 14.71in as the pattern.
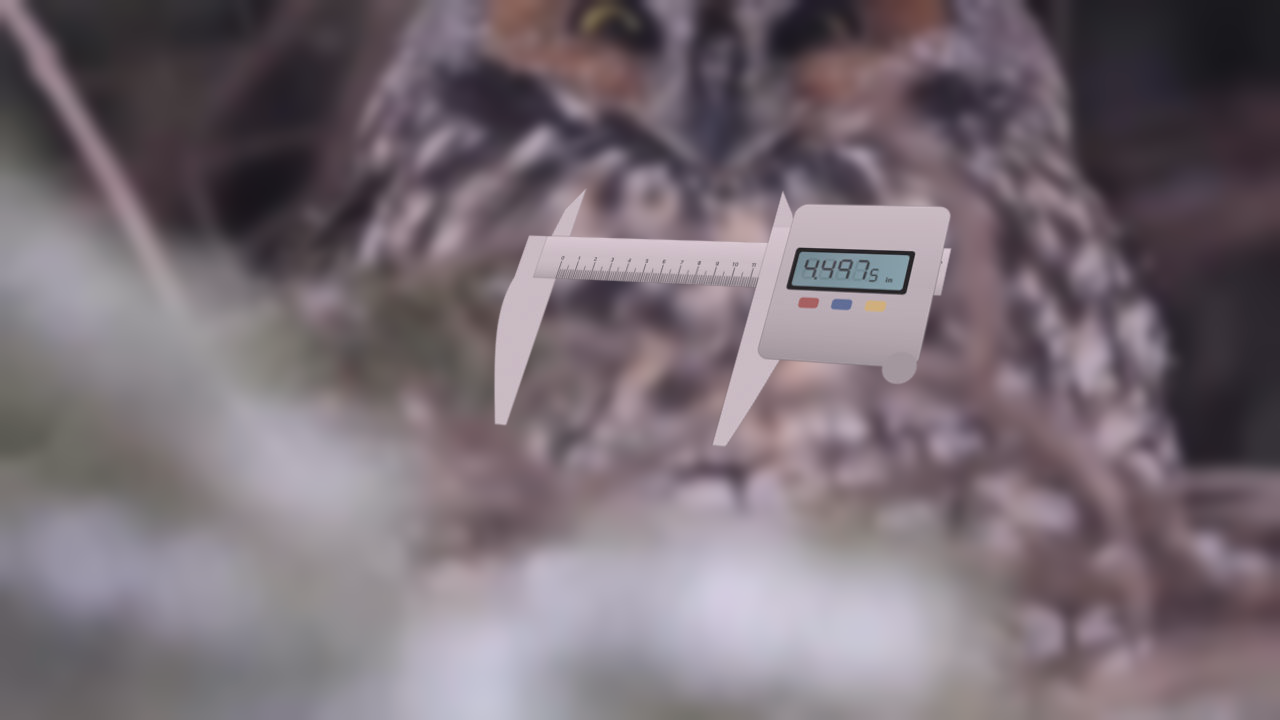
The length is 4.4975in
